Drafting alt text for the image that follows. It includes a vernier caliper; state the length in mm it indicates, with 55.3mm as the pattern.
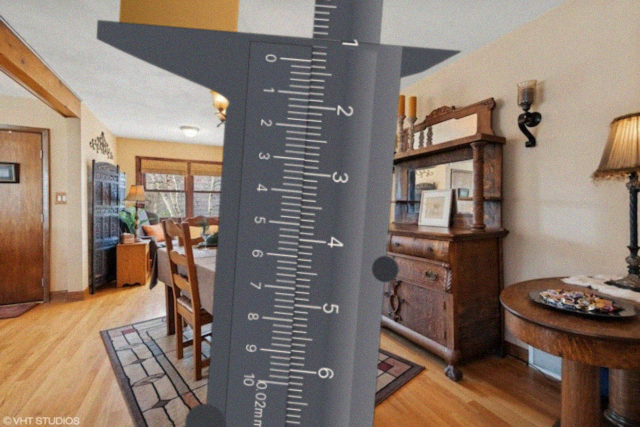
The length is 13.2mm
